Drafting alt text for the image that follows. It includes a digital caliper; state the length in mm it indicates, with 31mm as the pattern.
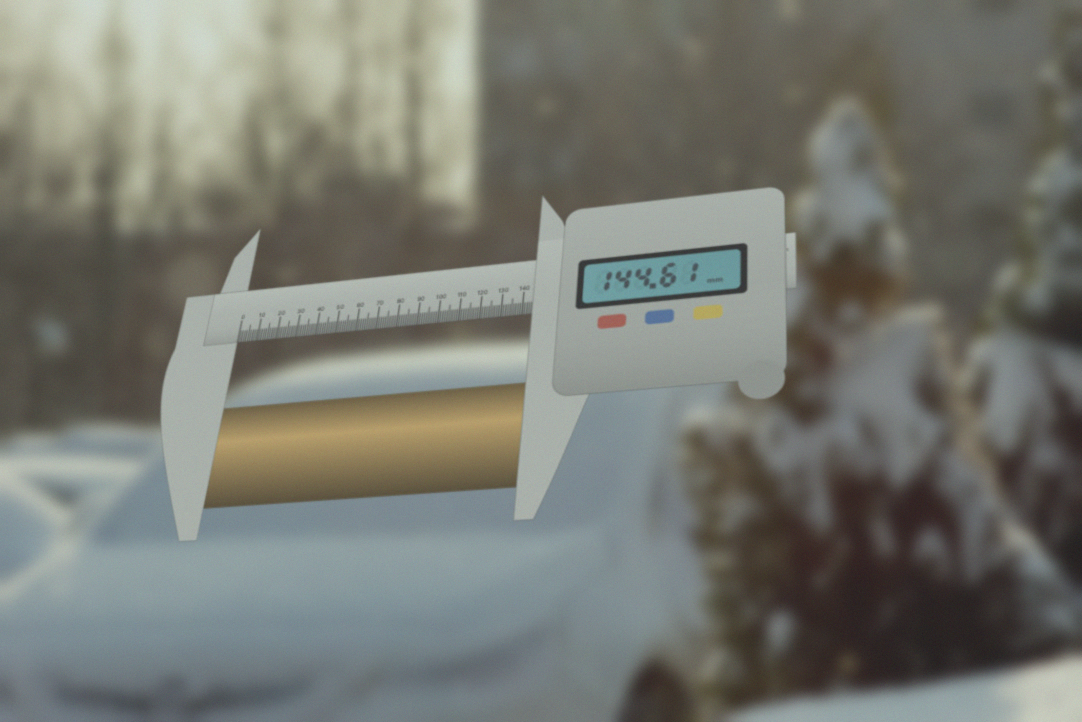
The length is 144.61mm
